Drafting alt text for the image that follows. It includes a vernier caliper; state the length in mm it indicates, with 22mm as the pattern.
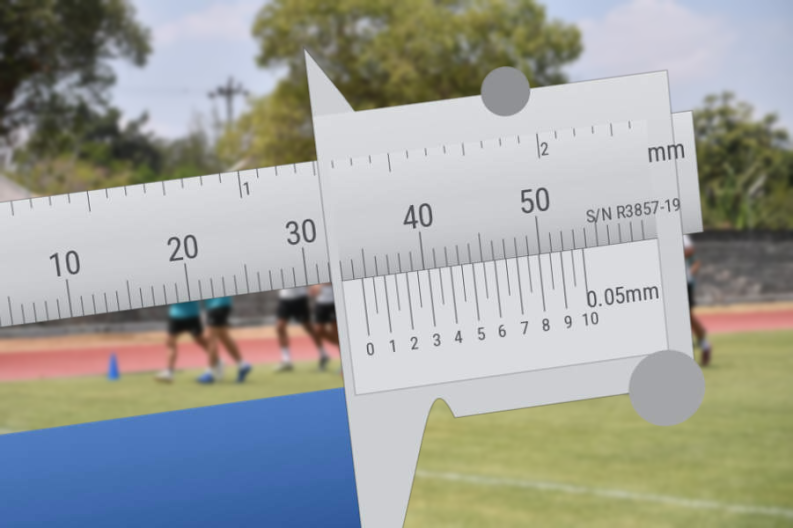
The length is 34.7mm
